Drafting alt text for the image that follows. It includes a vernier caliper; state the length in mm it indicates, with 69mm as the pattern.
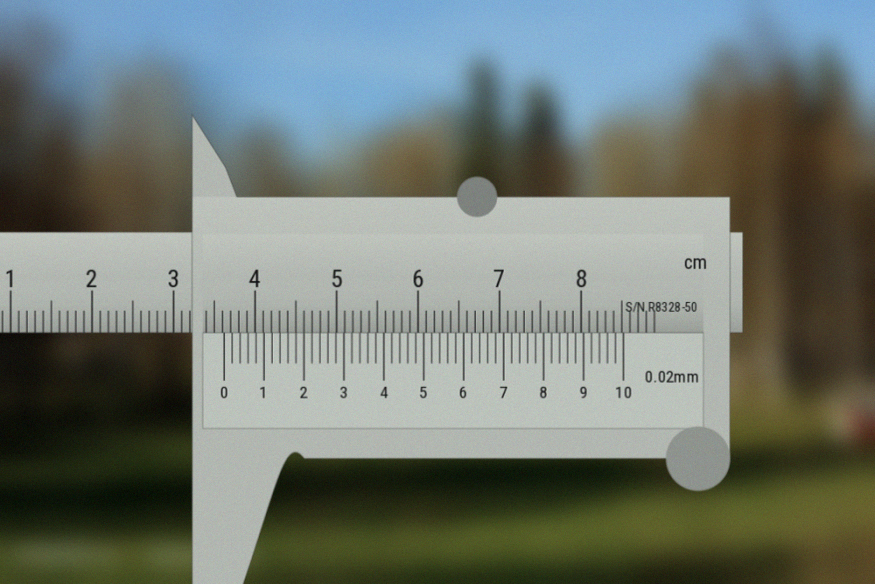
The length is 36.2mm
